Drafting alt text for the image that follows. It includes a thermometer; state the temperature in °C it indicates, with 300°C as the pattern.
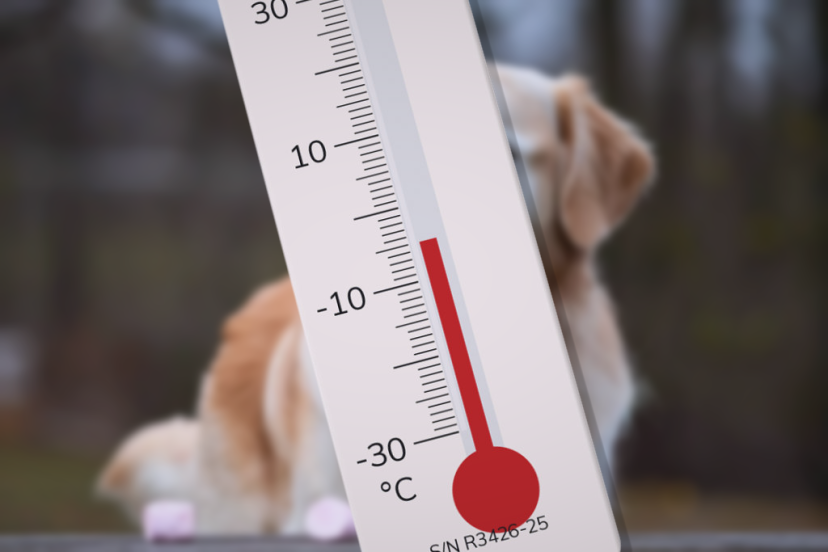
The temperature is -5°C
